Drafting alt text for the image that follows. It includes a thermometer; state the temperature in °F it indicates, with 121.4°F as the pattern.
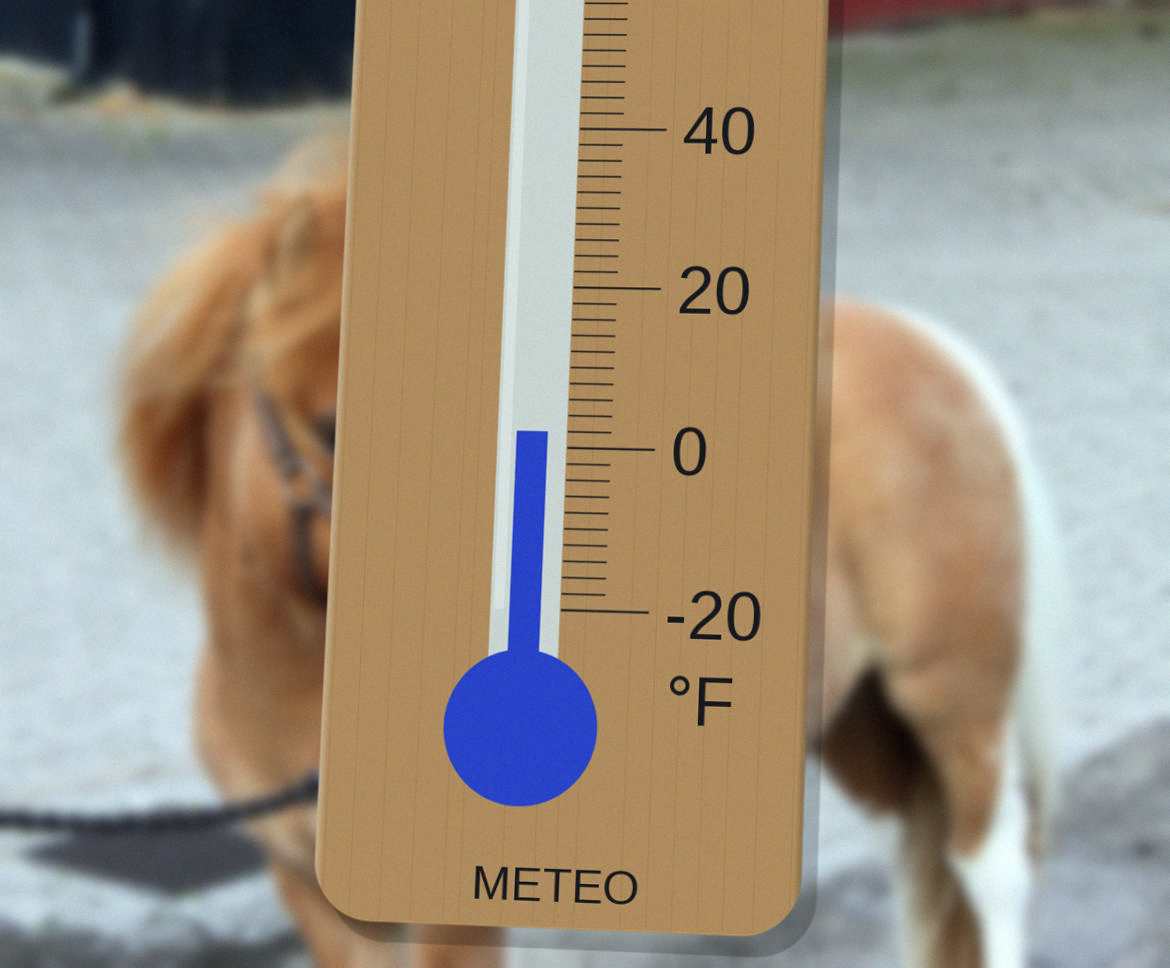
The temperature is 2°F
